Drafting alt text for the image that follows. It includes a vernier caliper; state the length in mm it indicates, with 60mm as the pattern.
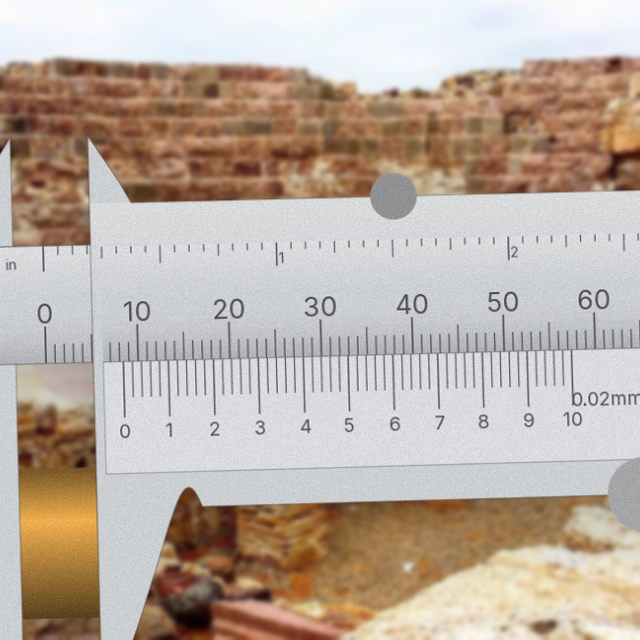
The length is 8.4mm
